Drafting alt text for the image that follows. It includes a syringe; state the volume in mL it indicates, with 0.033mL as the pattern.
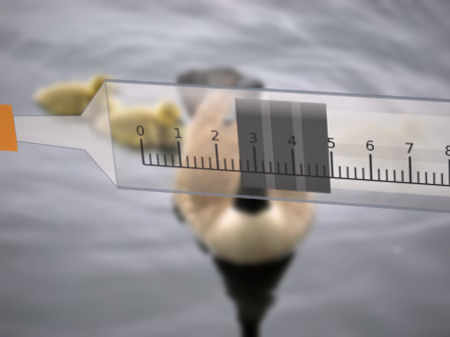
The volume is 2.6mL
